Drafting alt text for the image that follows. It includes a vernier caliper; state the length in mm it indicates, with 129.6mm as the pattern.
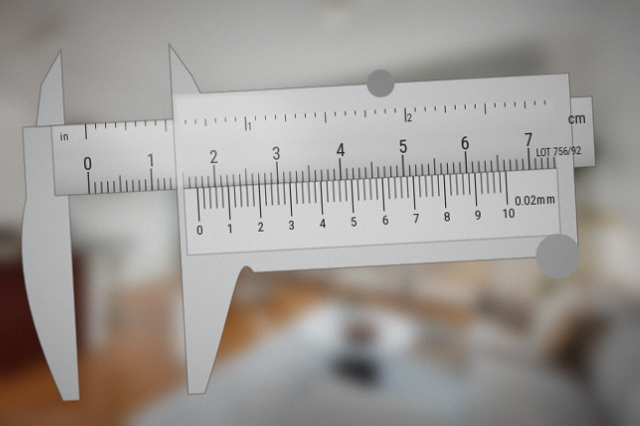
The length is 17.2mm
